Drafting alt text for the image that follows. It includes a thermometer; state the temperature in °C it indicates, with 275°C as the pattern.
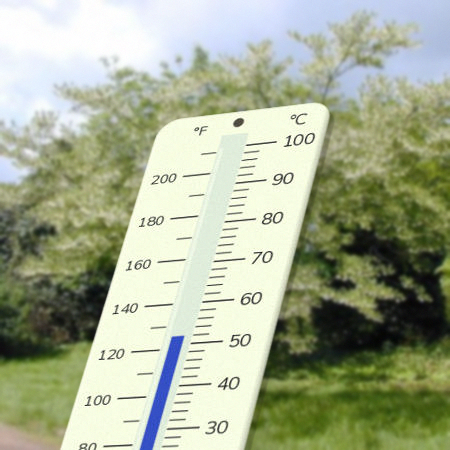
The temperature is 52°C
